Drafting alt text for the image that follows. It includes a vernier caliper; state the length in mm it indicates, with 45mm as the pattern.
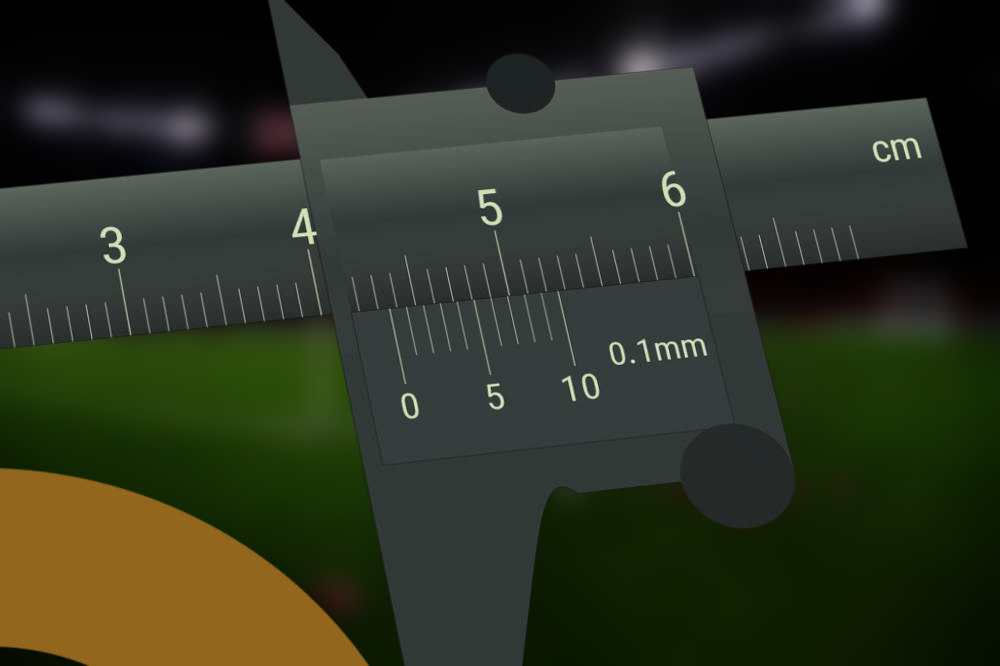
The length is 43.6mm
